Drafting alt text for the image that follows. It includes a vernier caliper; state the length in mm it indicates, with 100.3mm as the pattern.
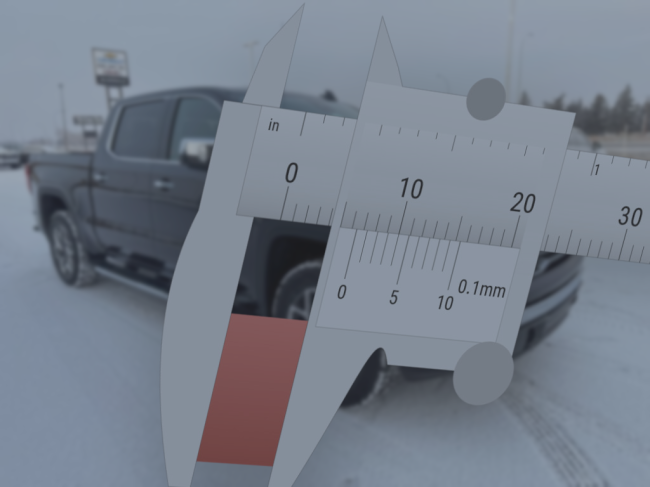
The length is 6.4mm
